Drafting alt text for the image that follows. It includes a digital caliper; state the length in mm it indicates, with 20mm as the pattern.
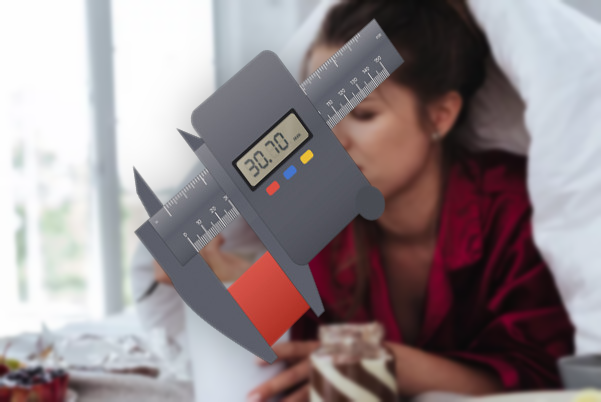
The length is 30.70mm
